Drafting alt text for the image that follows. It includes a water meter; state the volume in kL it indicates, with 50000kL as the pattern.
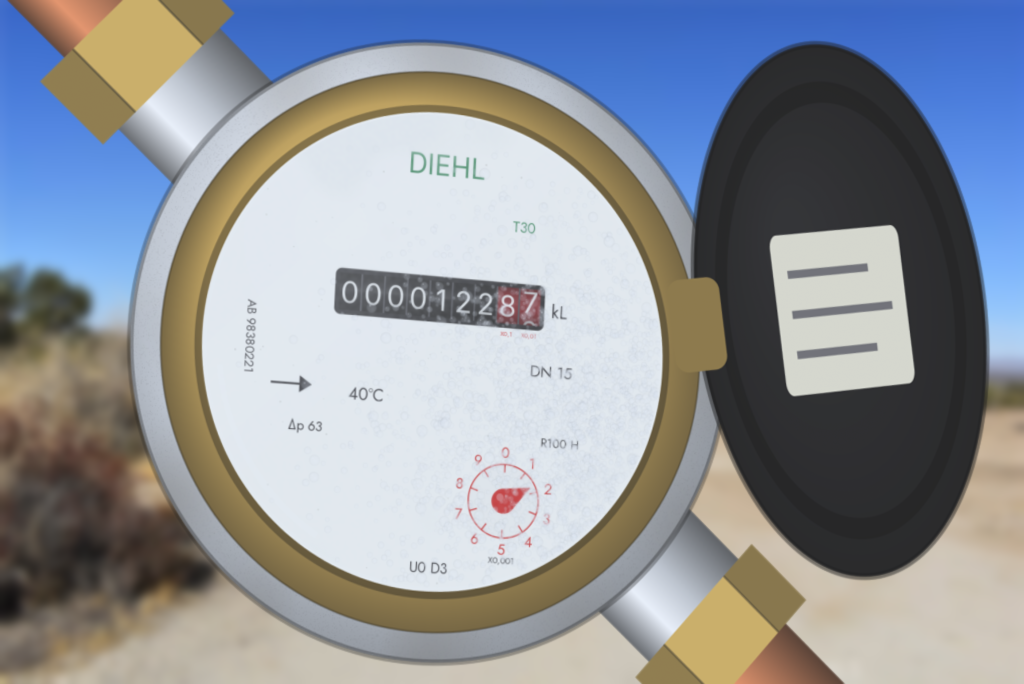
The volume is 122.871kL
